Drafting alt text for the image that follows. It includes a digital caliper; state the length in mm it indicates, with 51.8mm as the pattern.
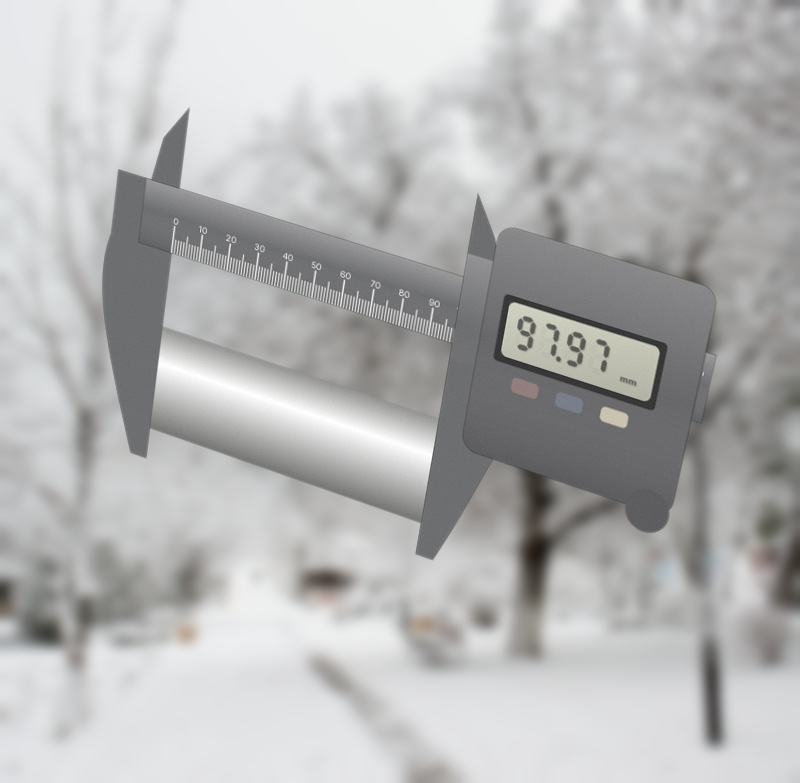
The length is 97.97mm
